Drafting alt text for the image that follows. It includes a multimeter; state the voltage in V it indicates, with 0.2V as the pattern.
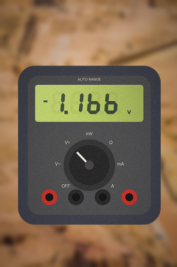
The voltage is -1.166V
